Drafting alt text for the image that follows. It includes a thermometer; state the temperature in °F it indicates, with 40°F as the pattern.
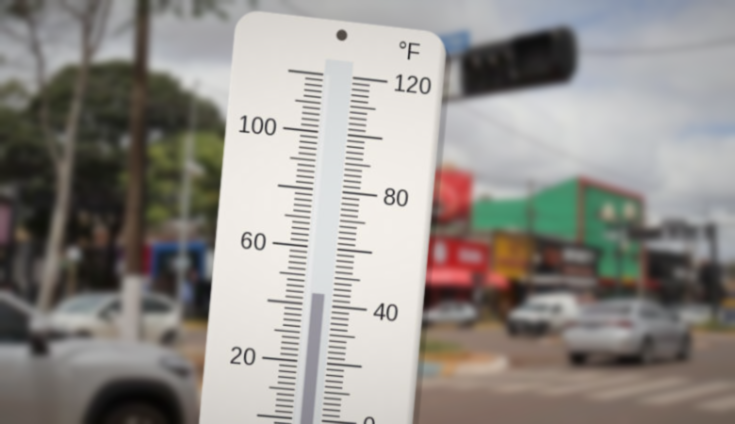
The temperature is 44°F
